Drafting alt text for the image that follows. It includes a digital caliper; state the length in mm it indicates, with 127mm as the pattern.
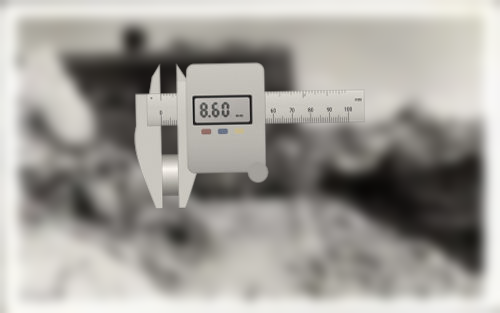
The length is 8.60mm
